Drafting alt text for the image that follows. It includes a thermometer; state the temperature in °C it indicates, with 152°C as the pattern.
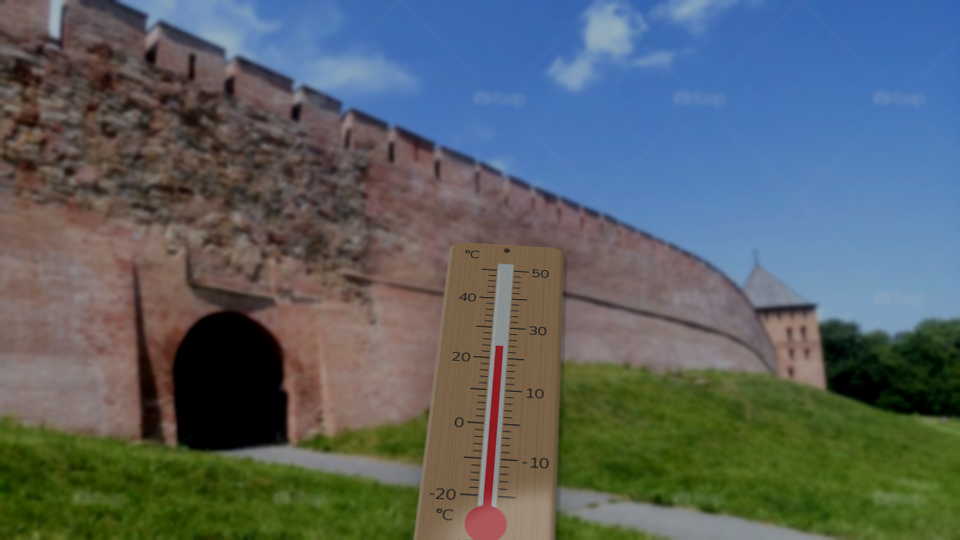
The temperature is 24°C
